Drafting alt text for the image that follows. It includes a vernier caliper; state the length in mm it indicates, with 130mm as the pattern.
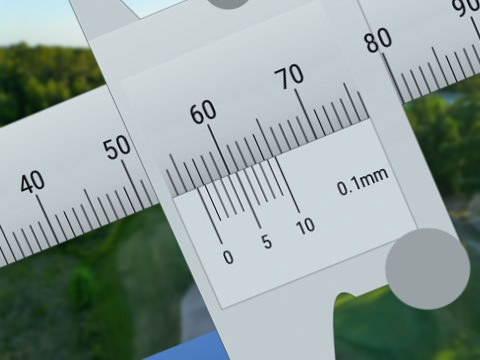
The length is 56.2mm
